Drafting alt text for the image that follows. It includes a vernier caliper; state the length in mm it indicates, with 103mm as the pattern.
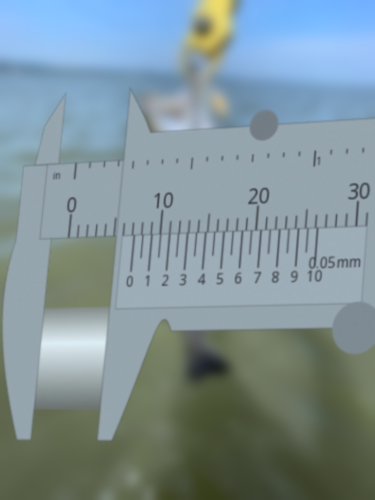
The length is 7.2mm
